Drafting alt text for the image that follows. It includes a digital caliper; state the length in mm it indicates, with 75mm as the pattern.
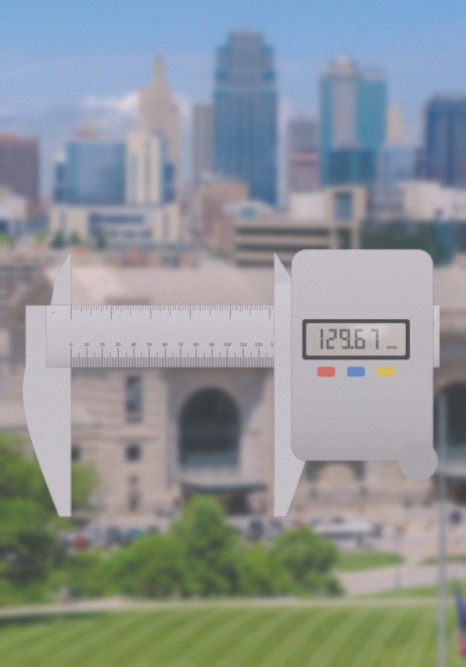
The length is 129.67mm
